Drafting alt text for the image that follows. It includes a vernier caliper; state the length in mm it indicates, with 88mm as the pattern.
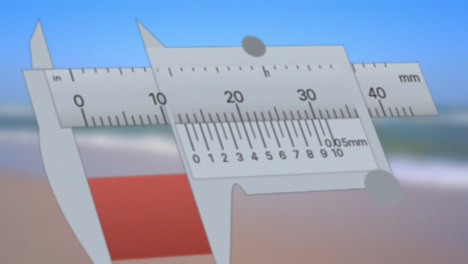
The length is 12.4mm
